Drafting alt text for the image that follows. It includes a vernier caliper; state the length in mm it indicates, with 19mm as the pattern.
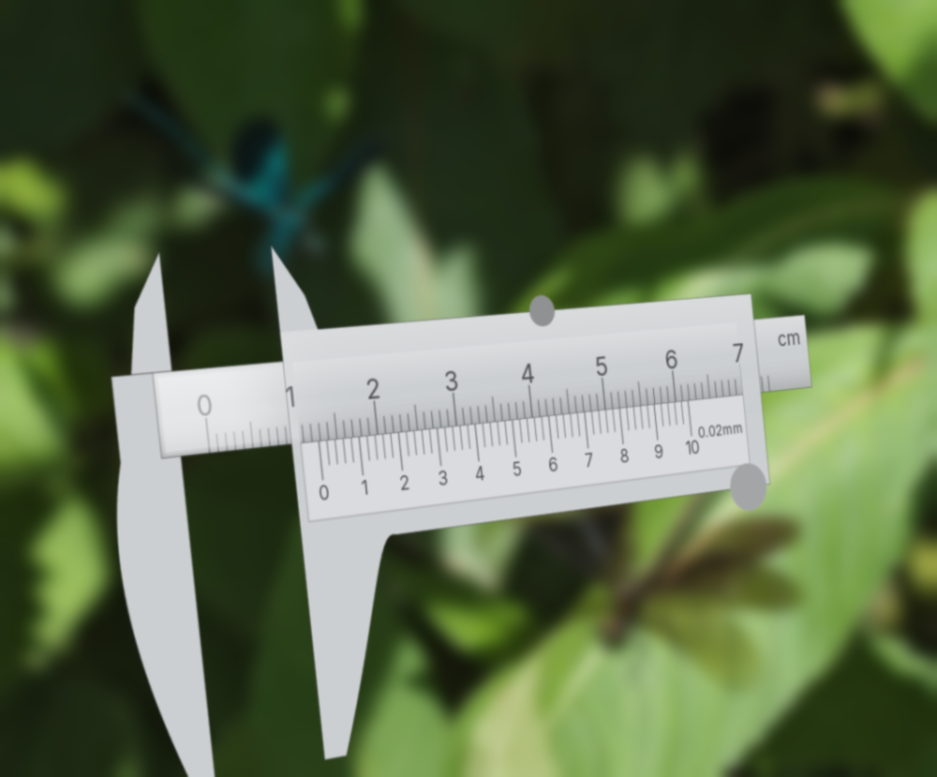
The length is 12.8mm
